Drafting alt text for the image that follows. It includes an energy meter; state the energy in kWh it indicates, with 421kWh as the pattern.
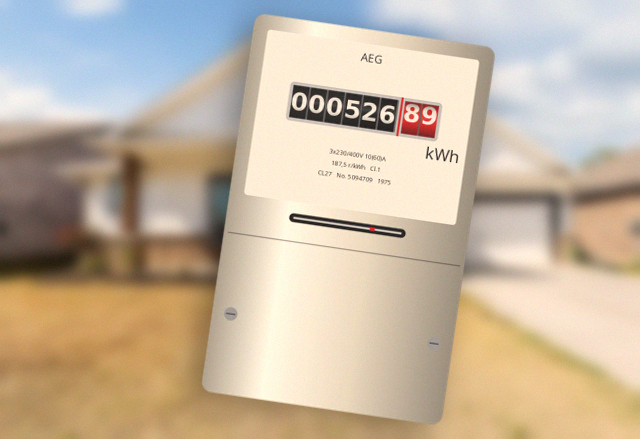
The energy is 526.89kWh
